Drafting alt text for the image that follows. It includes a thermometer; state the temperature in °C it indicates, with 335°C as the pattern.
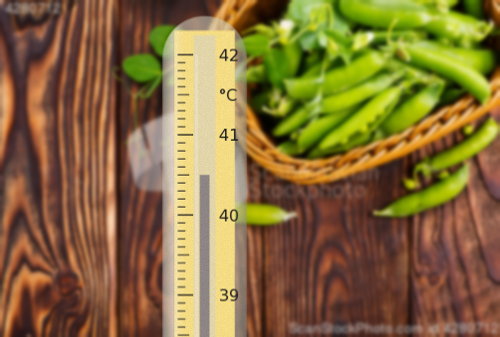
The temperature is 40.5°C
